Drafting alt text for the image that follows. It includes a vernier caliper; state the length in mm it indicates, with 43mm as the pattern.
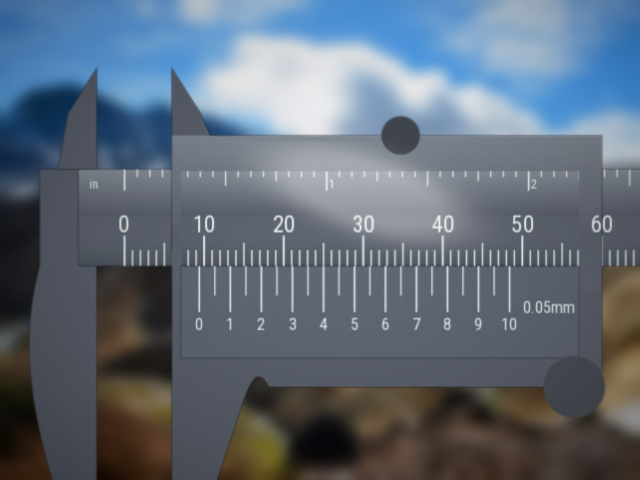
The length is 9.4mm
